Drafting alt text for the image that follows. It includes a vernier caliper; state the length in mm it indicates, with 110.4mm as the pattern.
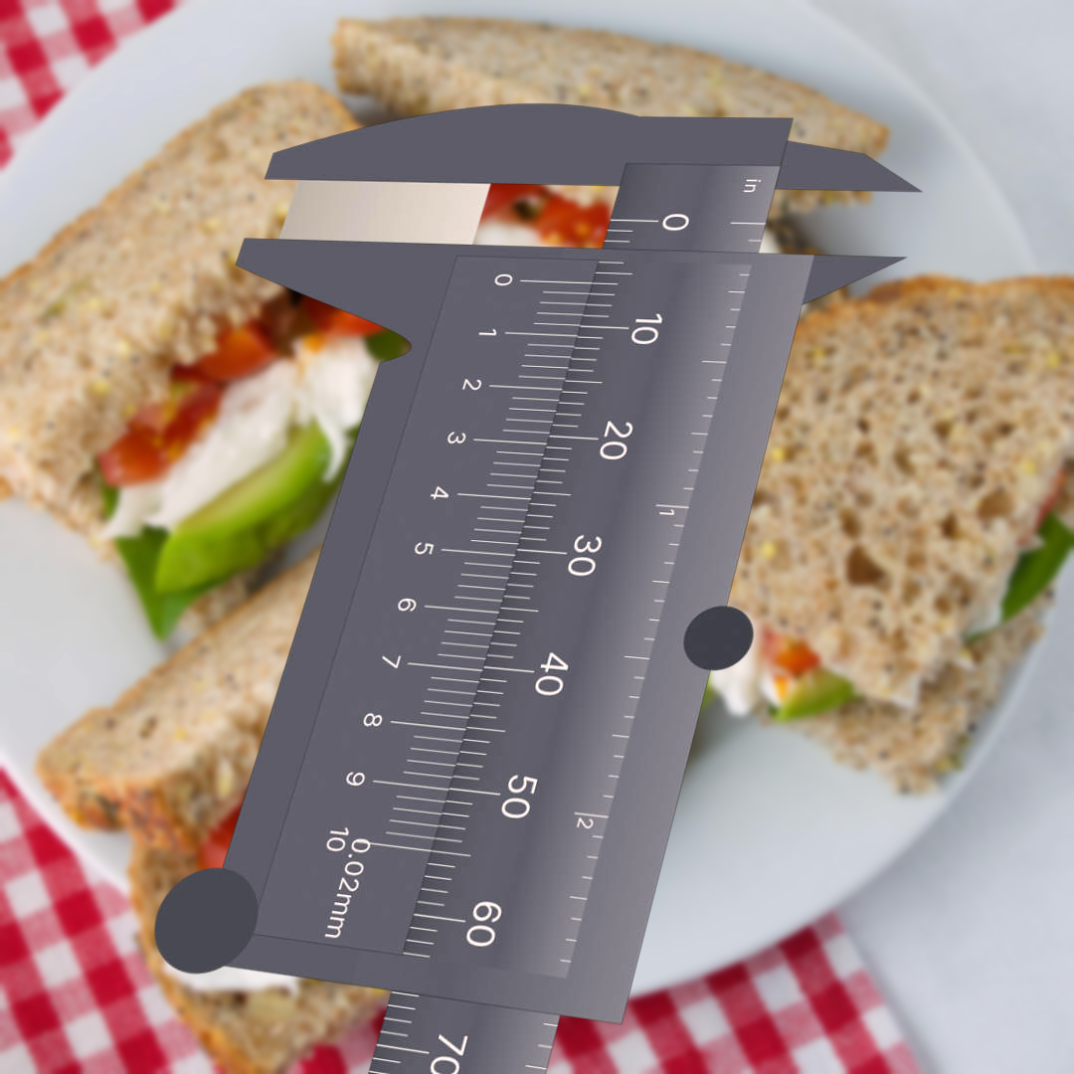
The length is 6.0mm
